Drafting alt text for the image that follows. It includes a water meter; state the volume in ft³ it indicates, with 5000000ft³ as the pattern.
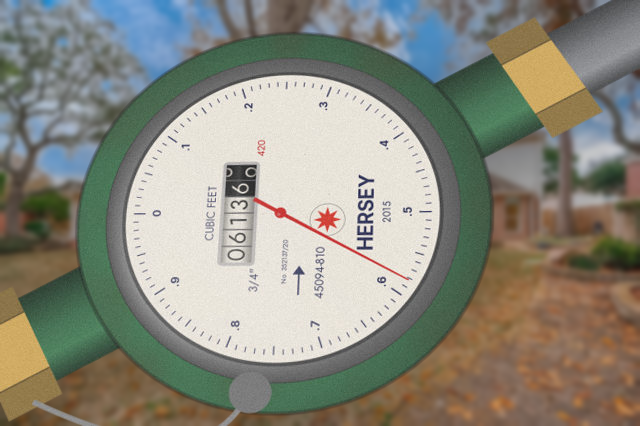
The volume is 61368.58ft³
